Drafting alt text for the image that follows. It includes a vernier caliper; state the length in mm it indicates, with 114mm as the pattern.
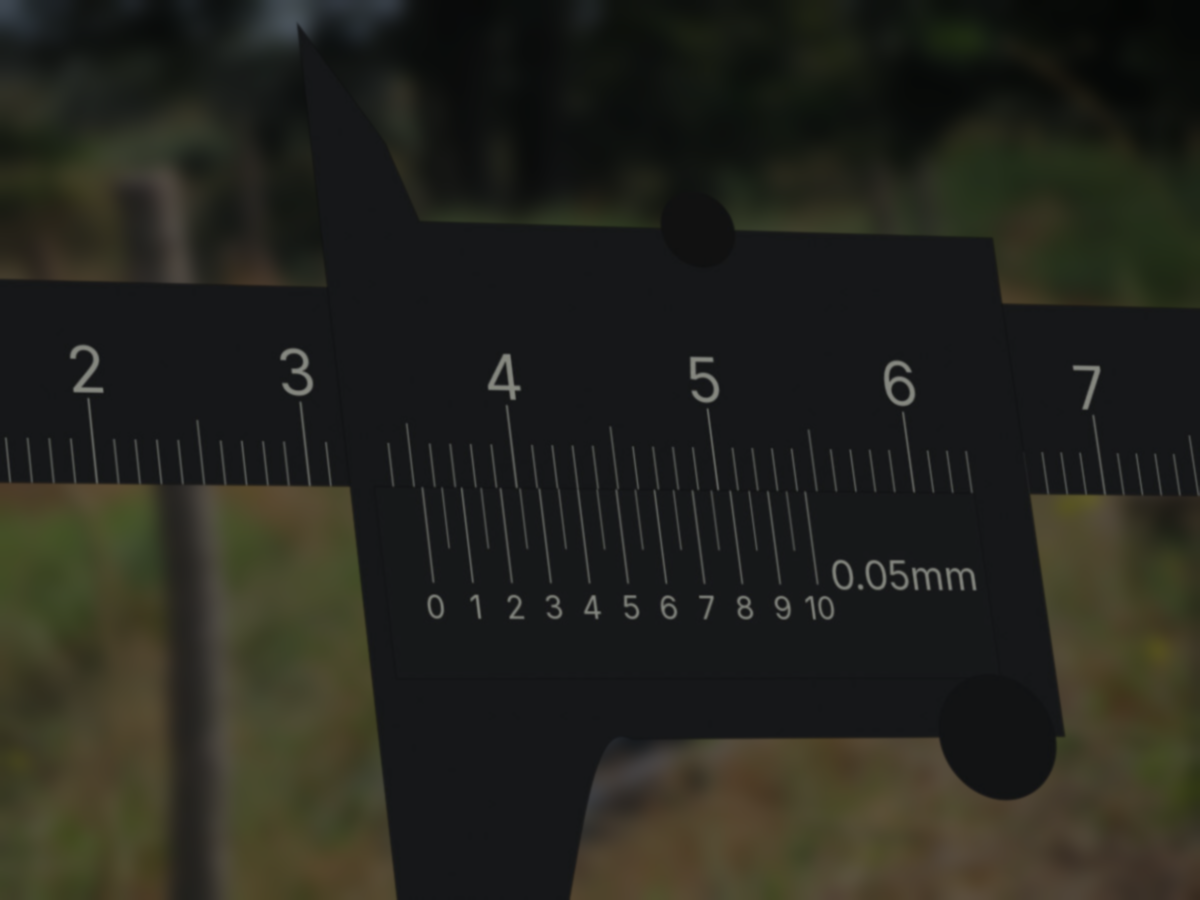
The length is 35.4mm
